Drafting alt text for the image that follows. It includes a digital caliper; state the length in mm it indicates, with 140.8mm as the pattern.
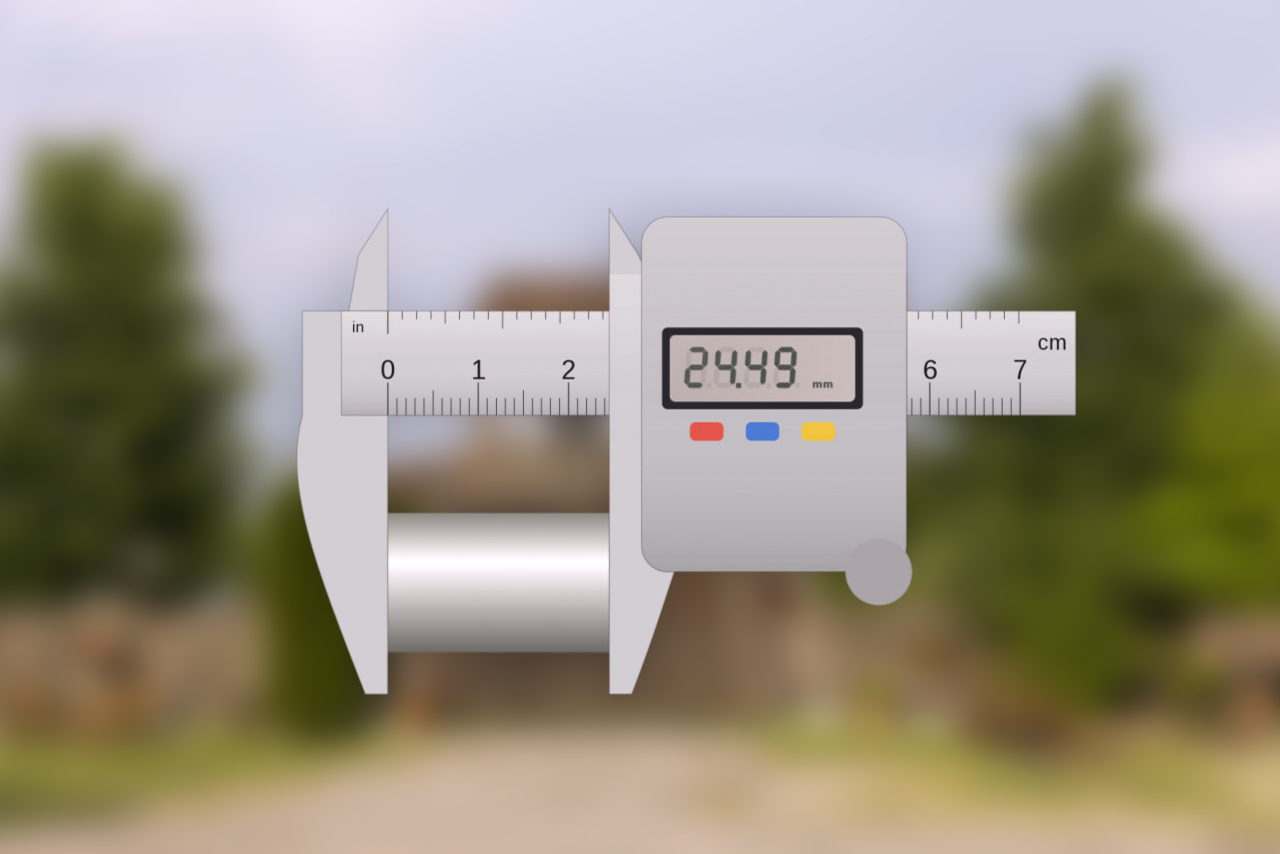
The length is 24.49mm
